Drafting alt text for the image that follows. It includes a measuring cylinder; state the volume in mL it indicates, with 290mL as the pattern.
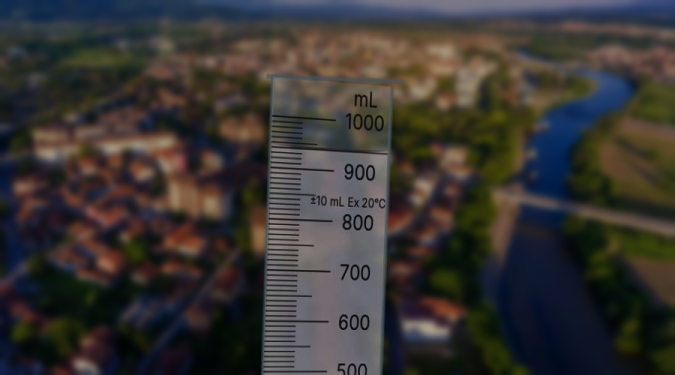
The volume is 940mL
